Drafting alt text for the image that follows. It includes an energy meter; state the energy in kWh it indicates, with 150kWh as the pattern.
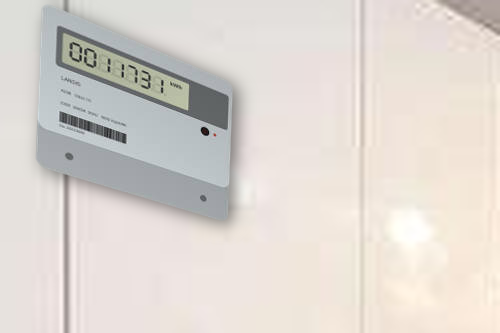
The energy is 11731kWh
